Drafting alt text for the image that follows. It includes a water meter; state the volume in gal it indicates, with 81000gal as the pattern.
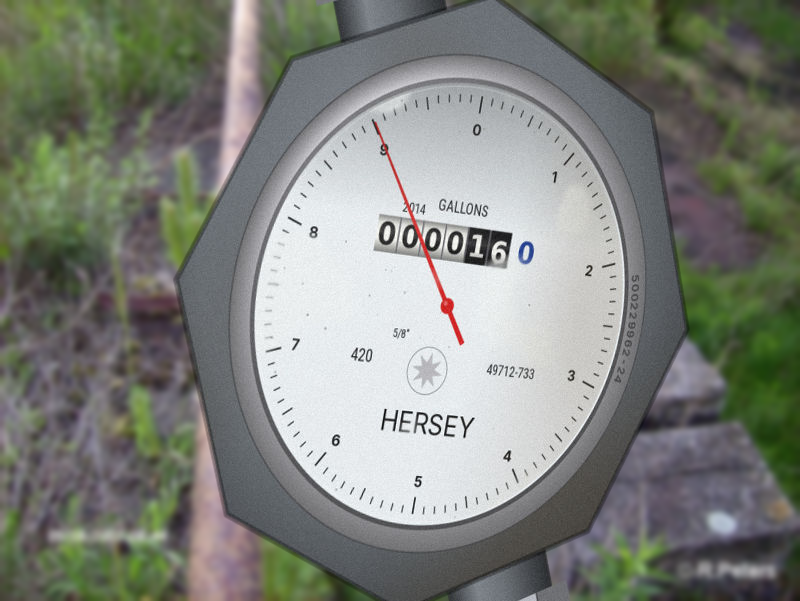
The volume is 159.0gal
